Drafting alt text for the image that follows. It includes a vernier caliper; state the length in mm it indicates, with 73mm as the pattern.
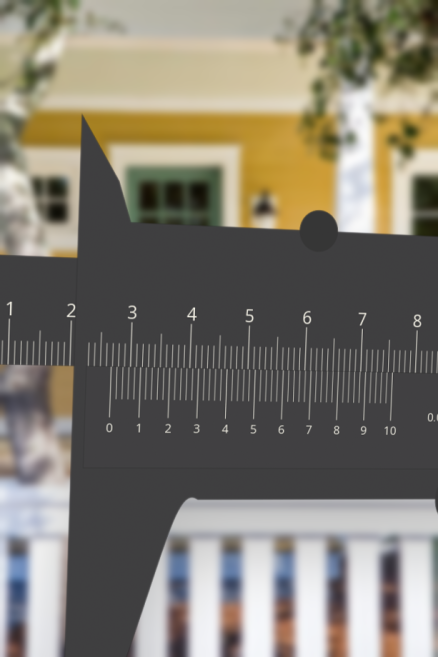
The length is 26.8mm
